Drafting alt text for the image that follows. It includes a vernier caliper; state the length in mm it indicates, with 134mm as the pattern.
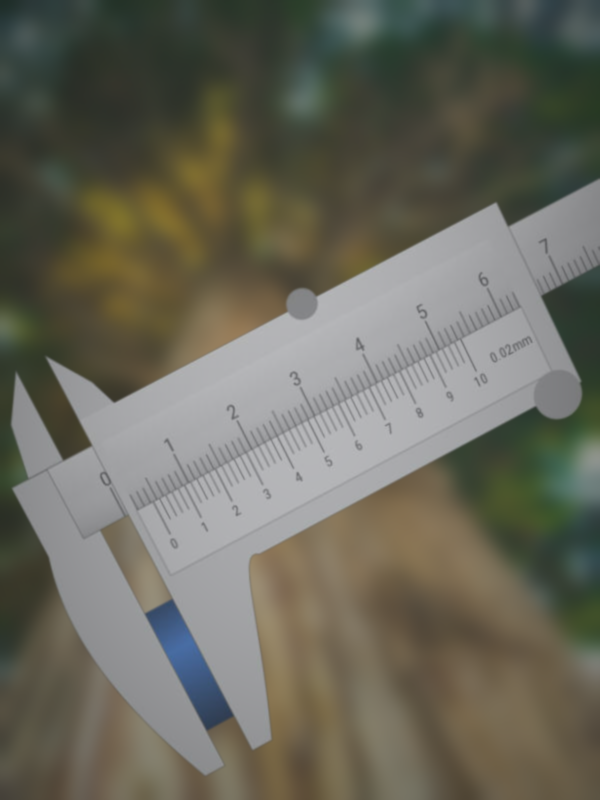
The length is 4.4mm
